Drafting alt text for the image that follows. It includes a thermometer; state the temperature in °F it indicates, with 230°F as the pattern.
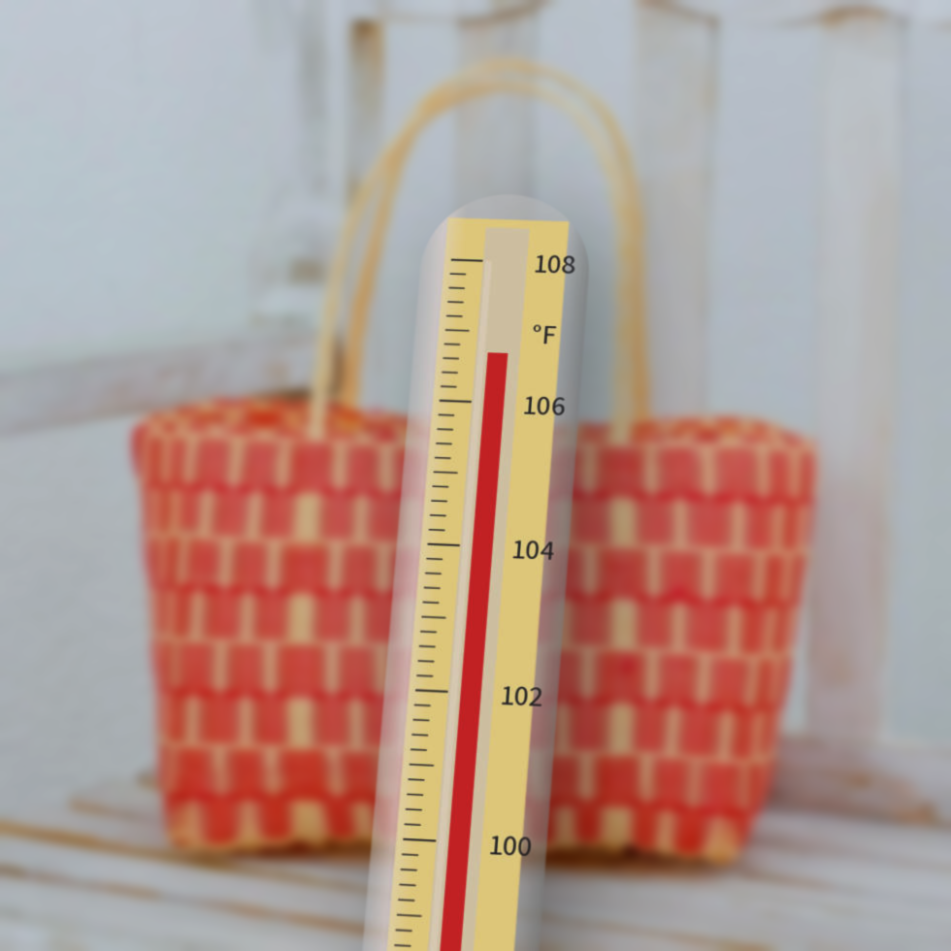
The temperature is 106.7°F
